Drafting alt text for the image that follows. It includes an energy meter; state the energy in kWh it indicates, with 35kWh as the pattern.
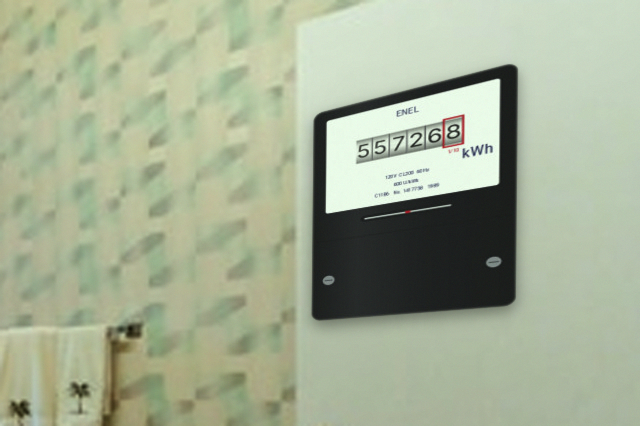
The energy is 55726.8kWh
